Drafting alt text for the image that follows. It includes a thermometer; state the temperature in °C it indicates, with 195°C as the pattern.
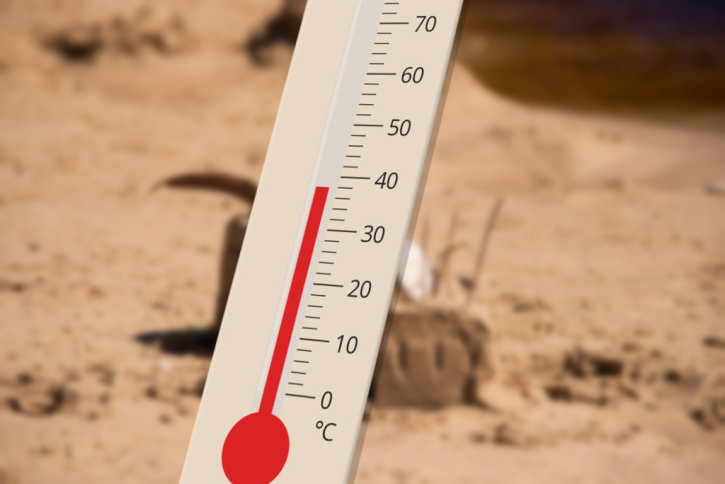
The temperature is 38°C
